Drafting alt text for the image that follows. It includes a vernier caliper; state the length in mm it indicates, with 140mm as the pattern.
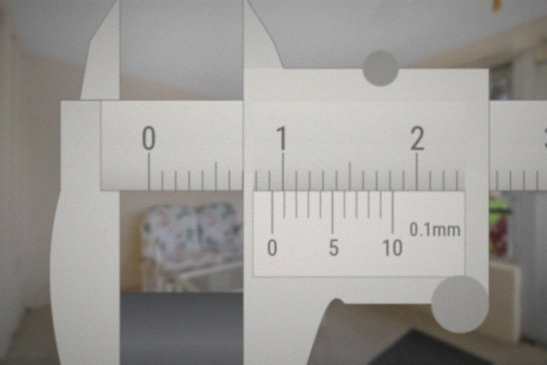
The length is 9.2mm
